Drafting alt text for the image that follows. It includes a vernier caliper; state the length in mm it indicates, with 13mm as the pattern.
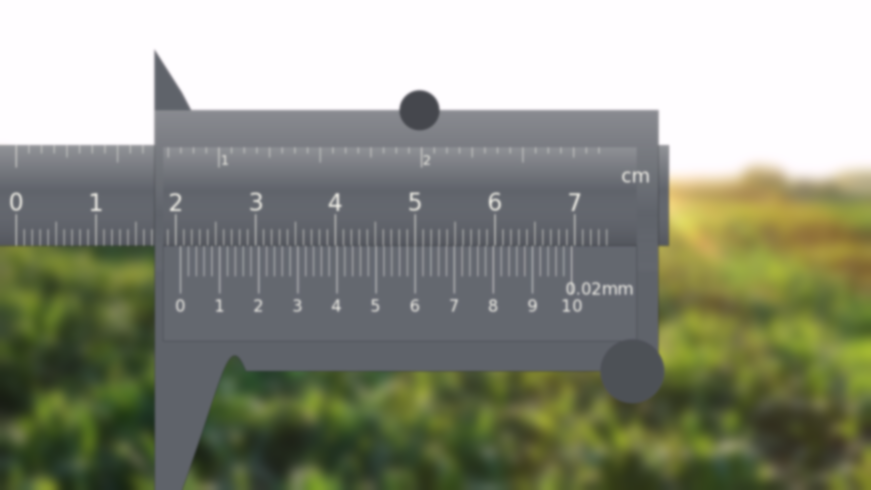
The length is 20.6mm
